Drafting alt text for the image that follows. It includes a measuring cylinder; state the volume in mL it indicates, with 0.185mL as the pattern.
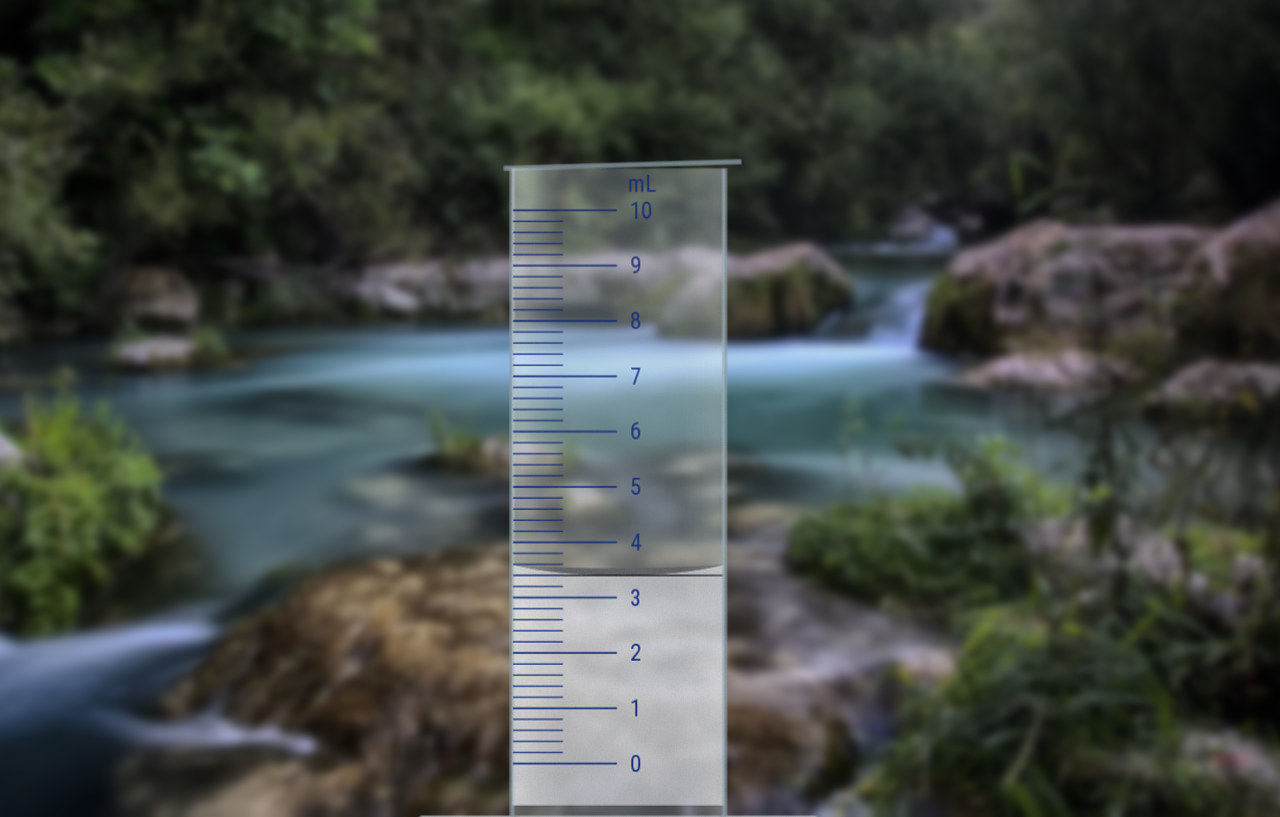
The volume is 3.4mL
